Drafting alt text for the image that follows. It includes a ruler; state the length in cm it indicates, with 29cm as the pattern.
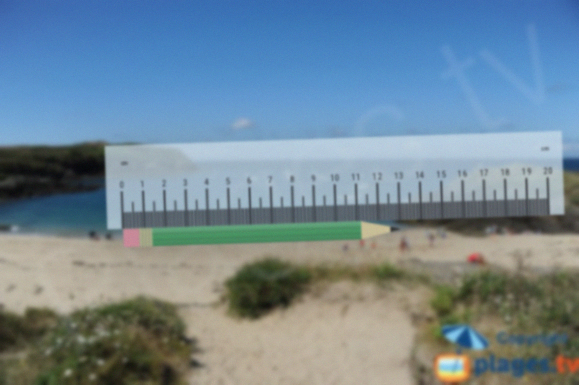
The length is 13cm
